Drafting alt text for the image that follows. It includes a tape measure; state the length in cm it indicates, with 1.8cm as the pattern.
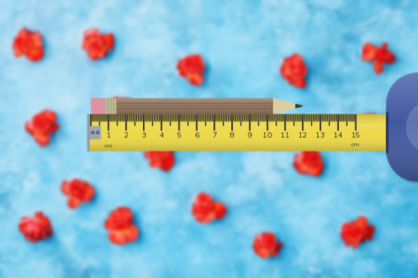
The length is 12cm
